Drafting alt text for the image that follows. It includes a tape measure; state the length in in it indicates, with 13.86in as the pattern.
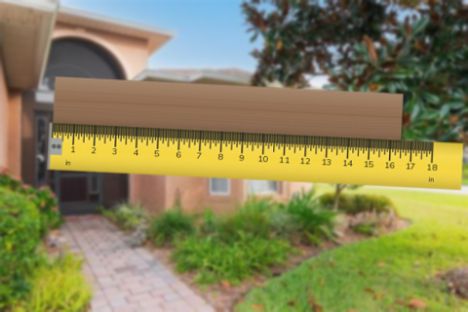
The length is 16.5in
